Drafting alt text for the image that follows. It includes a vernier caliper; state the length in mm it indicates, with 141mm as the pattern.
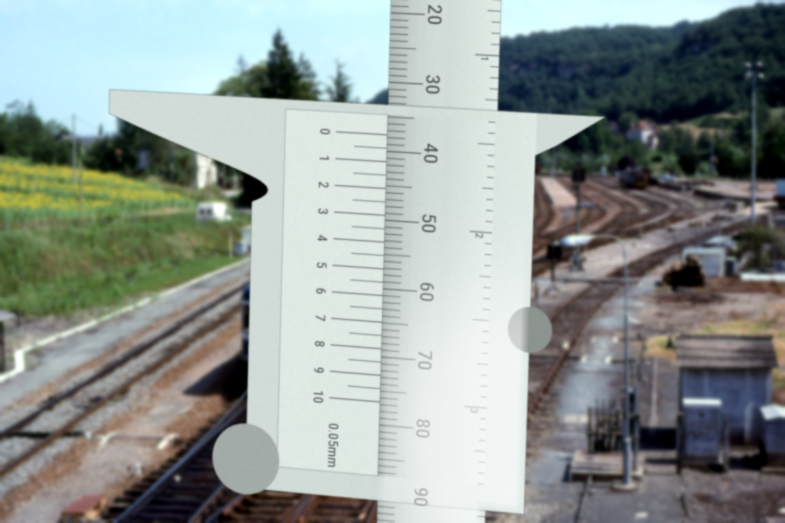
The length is 37.6mm
